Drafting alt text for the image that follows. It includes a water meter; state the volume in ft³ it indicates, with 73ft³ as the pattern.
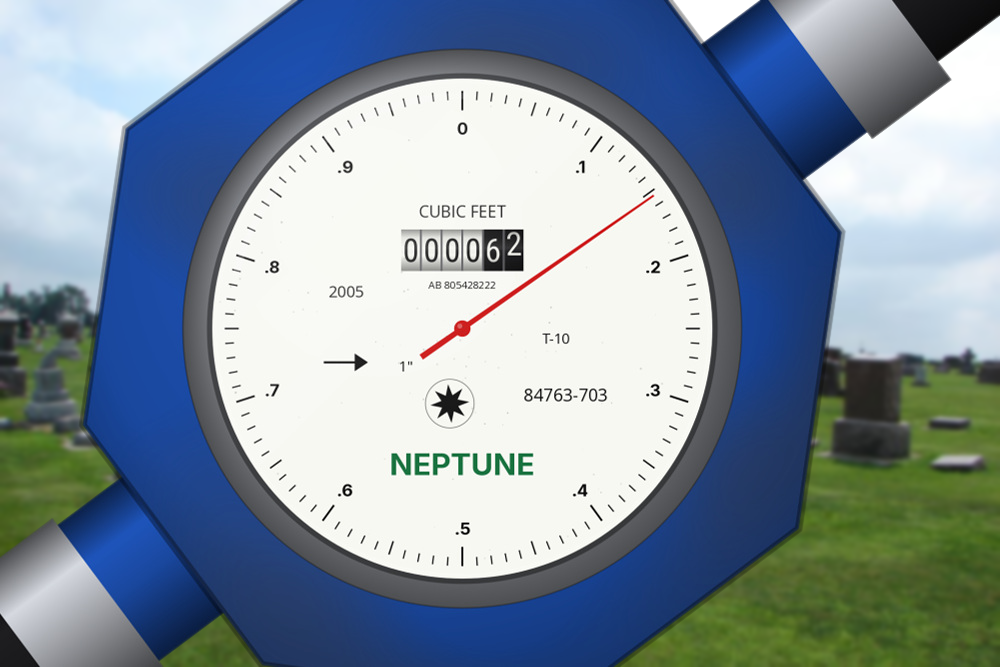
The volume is 62.15ft³
